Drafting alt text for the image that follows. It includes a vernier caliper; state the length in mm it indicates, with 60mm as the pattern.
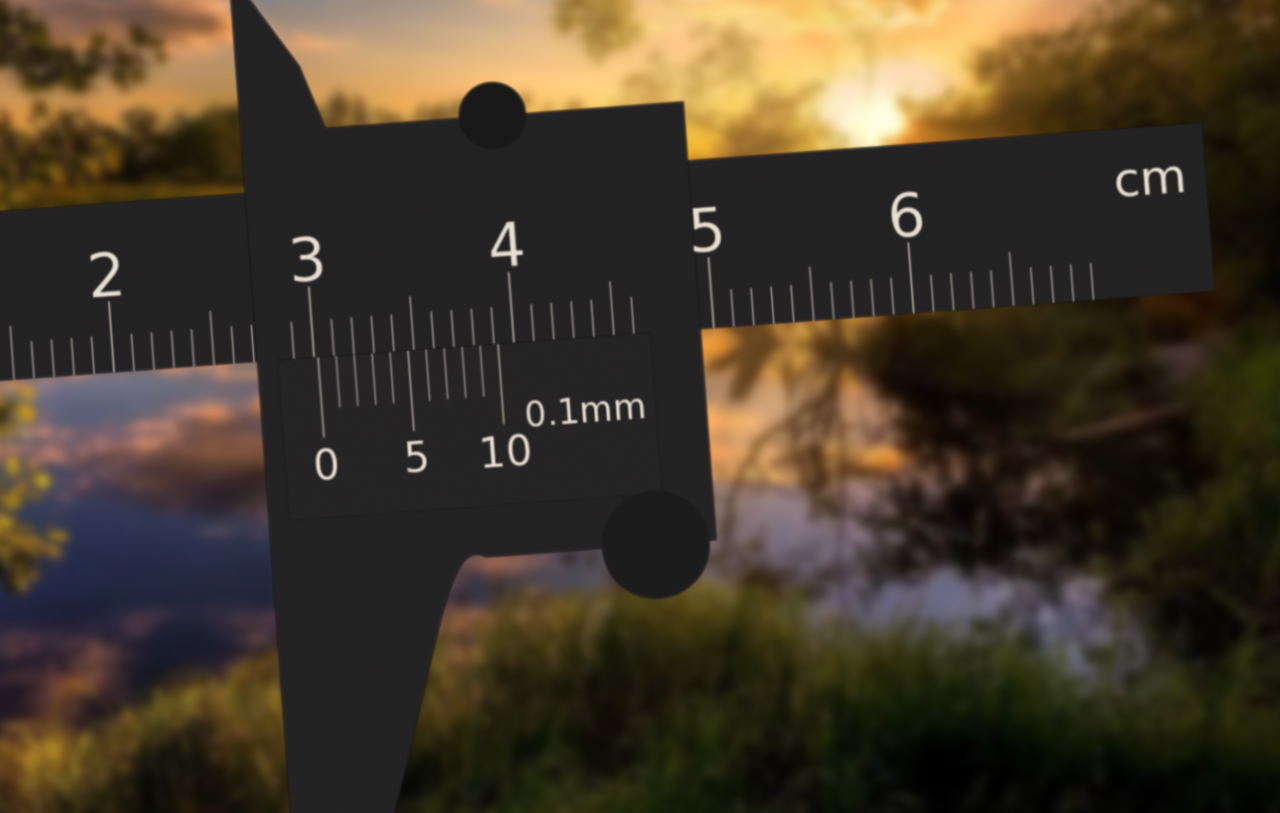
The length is 30.2mm
